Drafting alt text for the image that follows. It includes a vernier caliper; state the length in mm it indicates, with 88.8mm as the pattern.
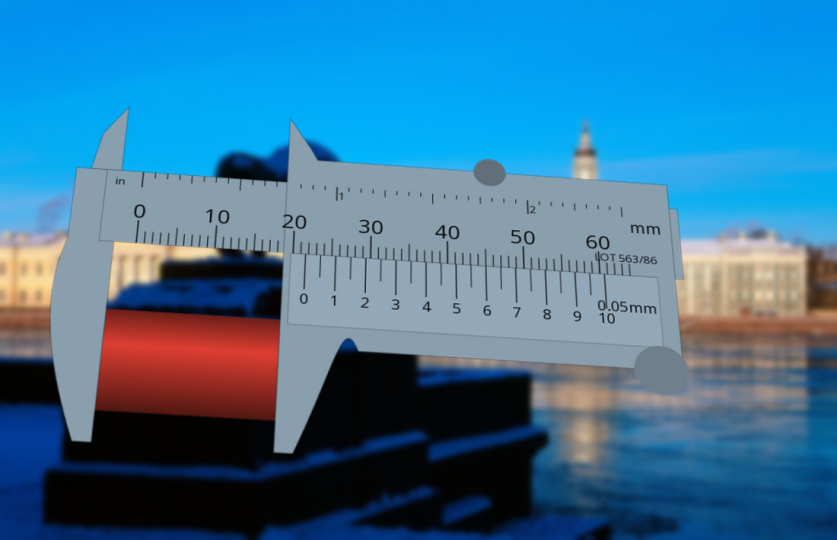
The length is 21.6mm
